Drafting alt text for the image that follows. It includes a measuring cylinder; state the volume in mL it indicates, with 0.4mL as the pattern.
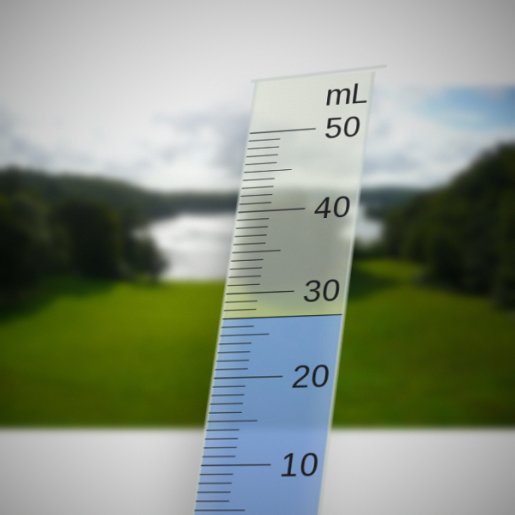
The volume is 27mL
